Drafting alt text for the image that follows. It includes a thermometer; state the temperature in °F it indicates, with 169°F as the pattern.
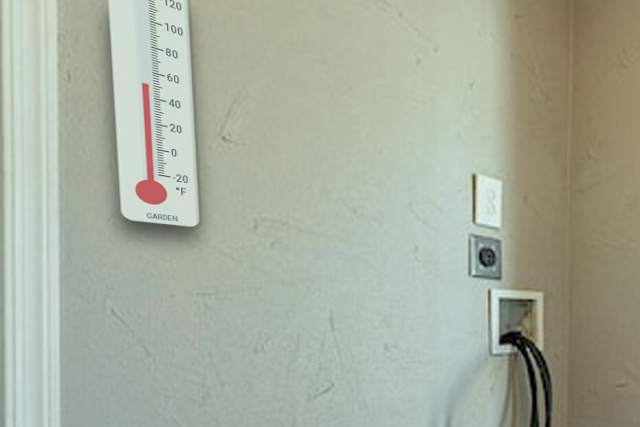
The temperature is 50°F
